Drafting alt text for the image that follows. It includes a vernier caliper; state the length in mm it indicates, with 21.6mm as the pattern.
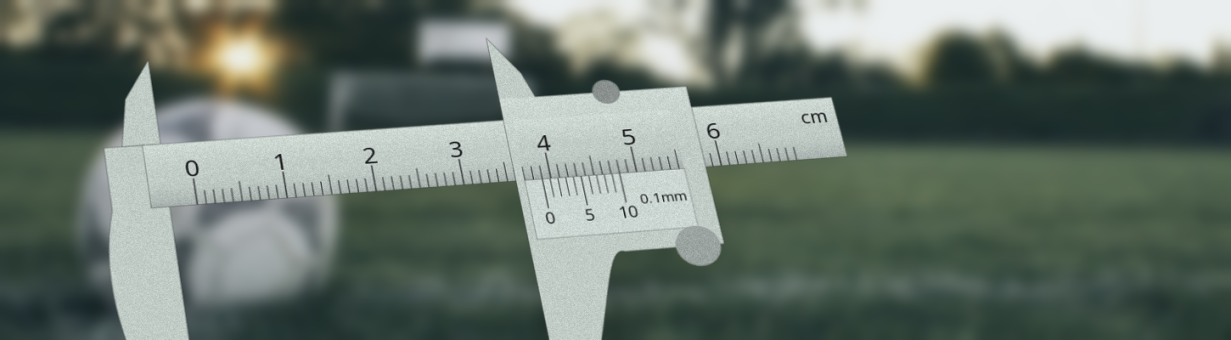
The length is 39.0mm
